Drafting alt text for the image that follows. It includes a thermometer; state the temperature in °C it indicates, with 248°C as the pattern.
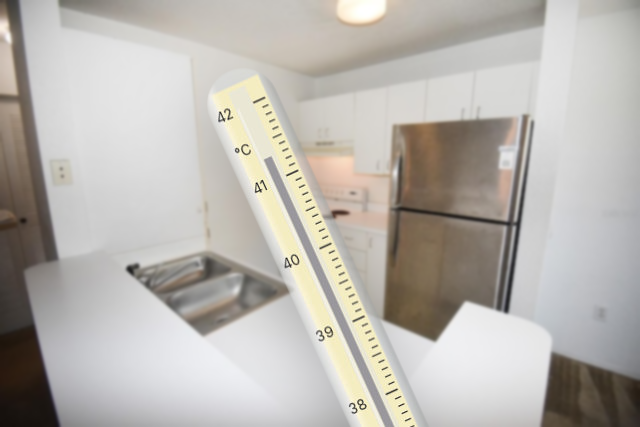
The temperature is 41.3°C
